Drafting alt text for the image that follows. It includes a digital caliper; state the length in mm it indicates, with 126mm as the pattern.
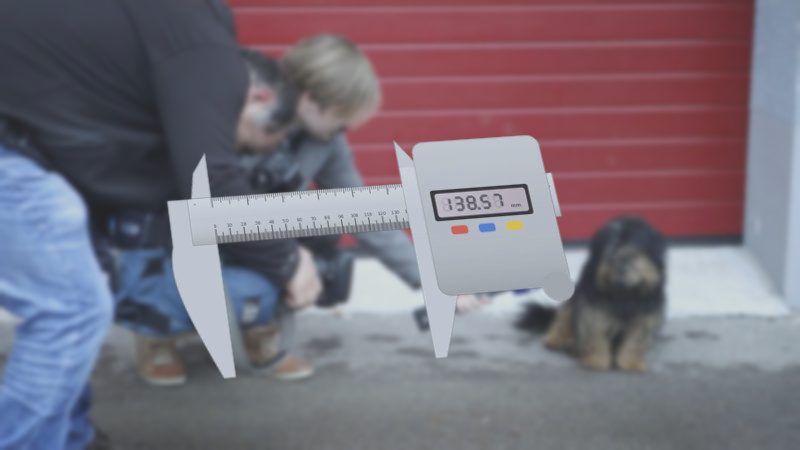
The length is 138.57mm
